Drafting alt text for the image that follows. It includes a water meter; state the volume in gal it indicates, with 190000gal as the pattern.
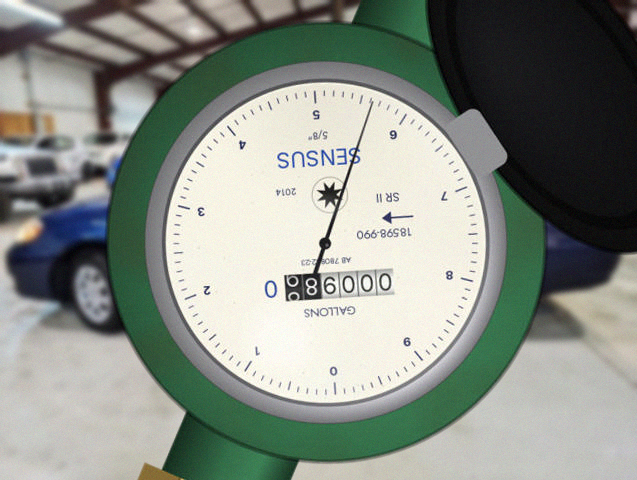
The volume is 9885.6gal
